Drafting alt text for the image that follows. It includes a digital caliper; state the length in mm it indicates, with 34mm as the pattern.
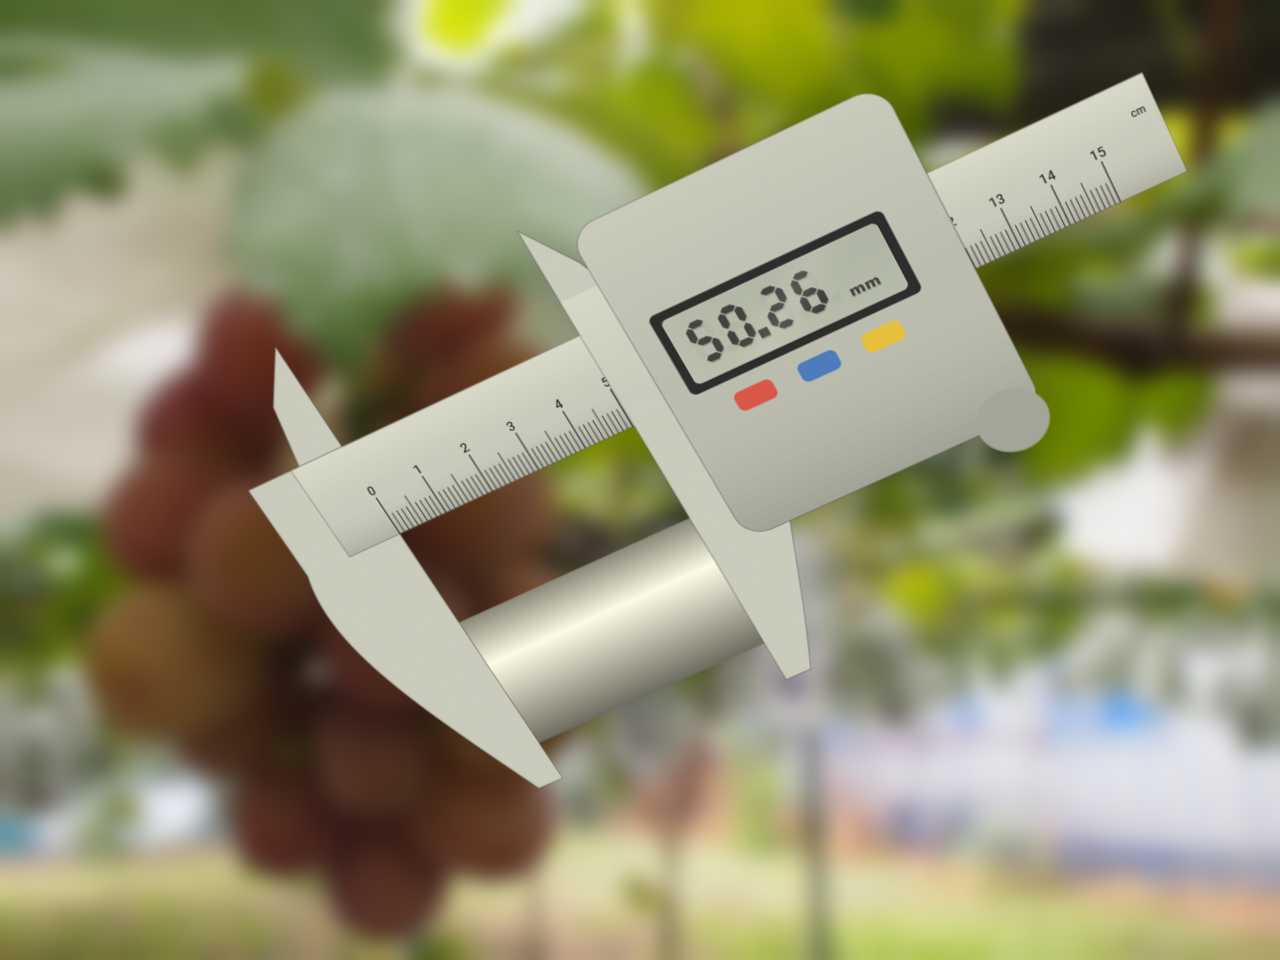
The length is 50.26mm
